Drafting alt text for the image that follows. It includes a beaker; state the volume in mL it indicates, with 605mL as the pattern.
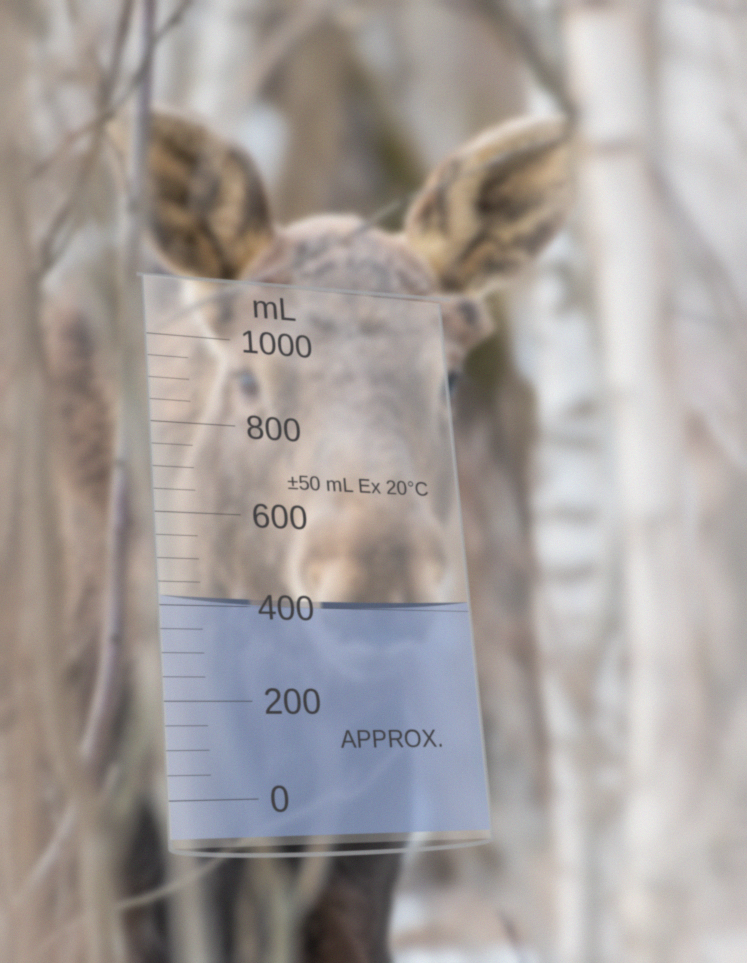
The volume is 400mL
